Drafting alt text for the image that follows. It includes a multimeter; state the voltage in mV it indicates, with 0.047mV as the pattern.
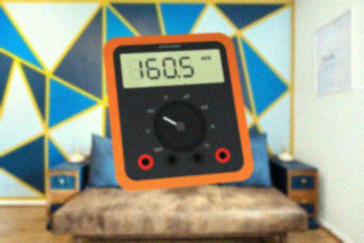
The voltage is 160.5mV
